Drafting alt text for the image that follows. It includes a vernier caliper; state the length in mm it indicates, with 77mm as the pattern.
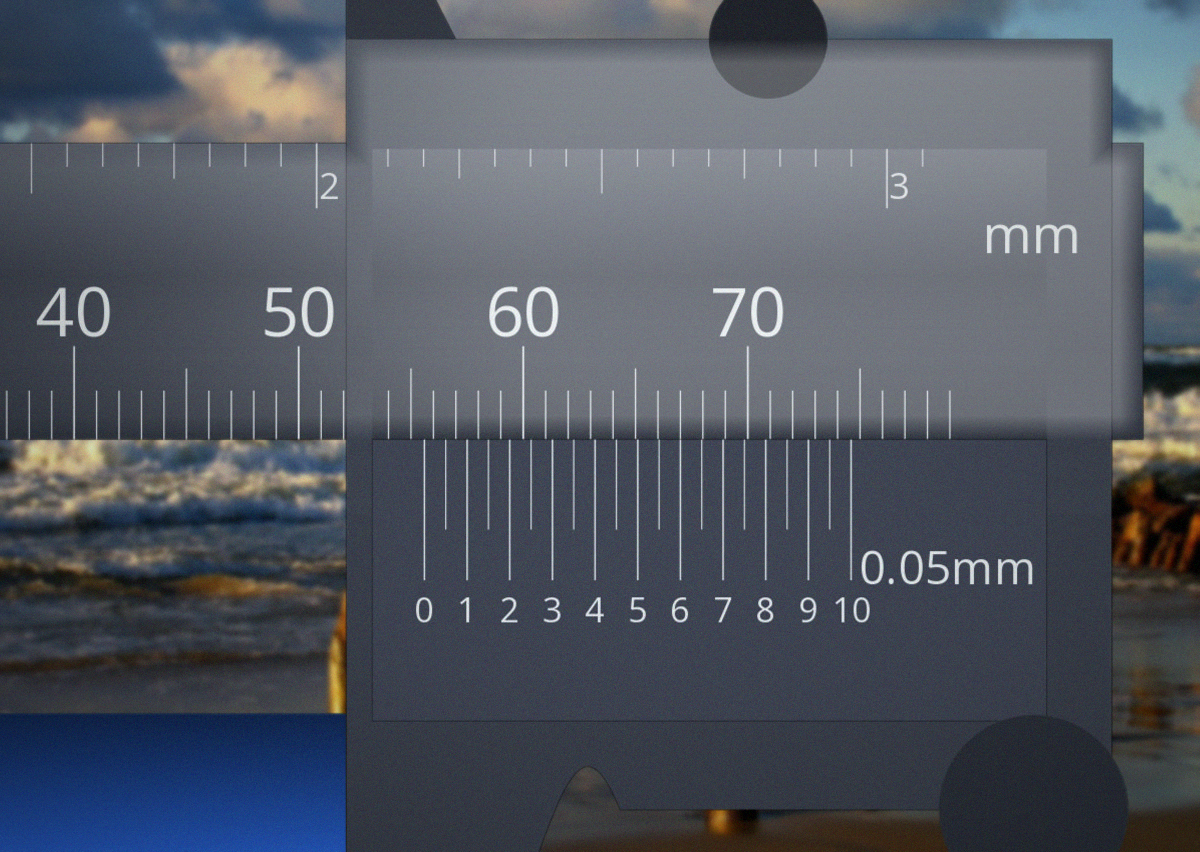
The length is 55.6mm
